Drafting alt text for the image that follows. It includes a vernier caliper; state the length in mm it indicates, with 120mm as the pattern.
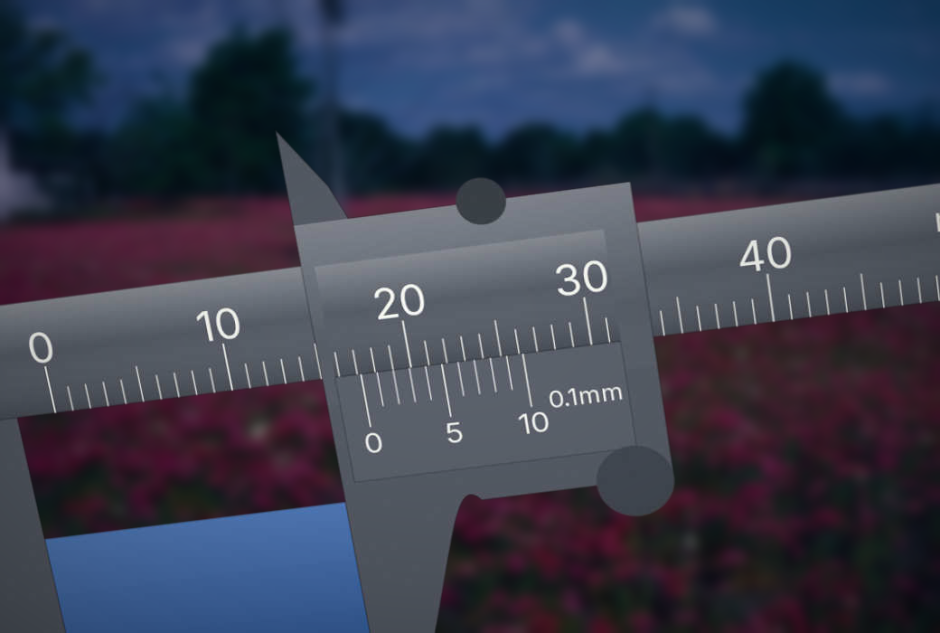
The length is 17.2mm
